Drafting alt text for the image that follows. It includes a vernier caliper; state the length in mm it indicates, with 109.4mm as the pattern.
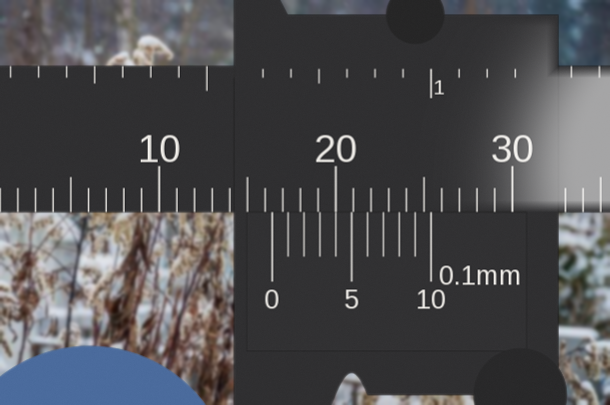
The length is 16.4mm
